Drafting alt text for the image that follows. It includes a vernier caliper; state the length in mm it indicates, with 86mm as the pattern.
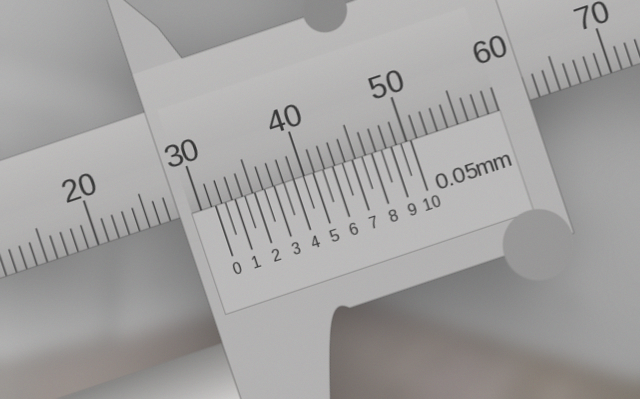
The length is 31.4mm
